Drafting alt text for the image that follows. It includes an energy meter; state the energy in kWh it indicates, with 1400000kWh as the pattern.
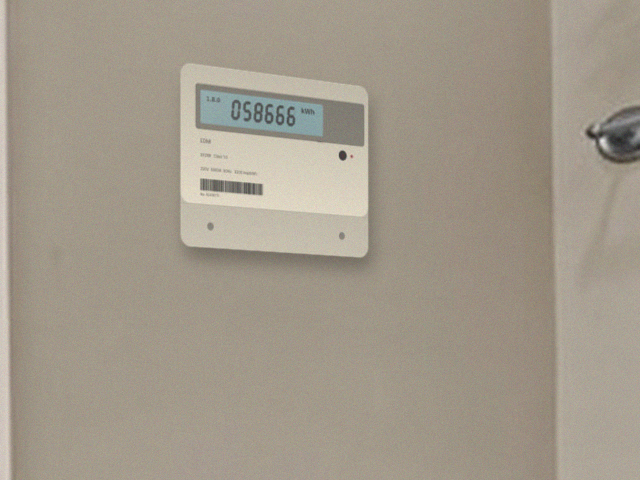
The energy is 58666kWh
